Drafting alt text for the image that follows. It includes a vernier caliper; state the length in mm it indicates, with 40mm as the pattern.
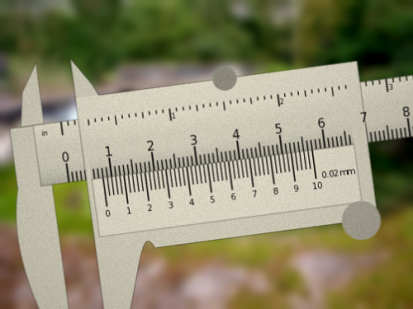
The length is 8.0mm
